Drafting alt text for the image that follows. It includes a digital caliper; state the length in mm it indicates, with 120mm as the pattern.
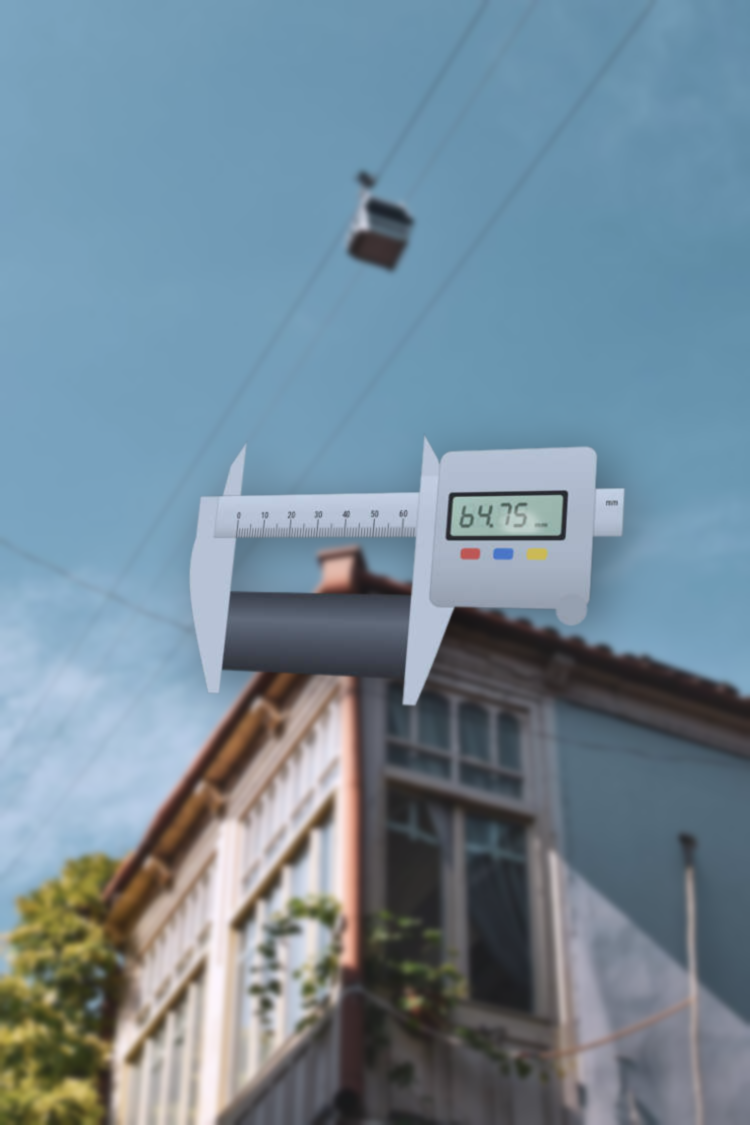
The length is 64.75mm
